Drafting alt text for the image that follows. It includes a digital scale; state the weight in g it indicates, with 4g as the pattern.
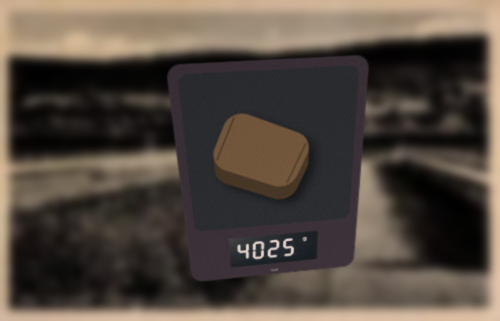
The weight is 4025g
